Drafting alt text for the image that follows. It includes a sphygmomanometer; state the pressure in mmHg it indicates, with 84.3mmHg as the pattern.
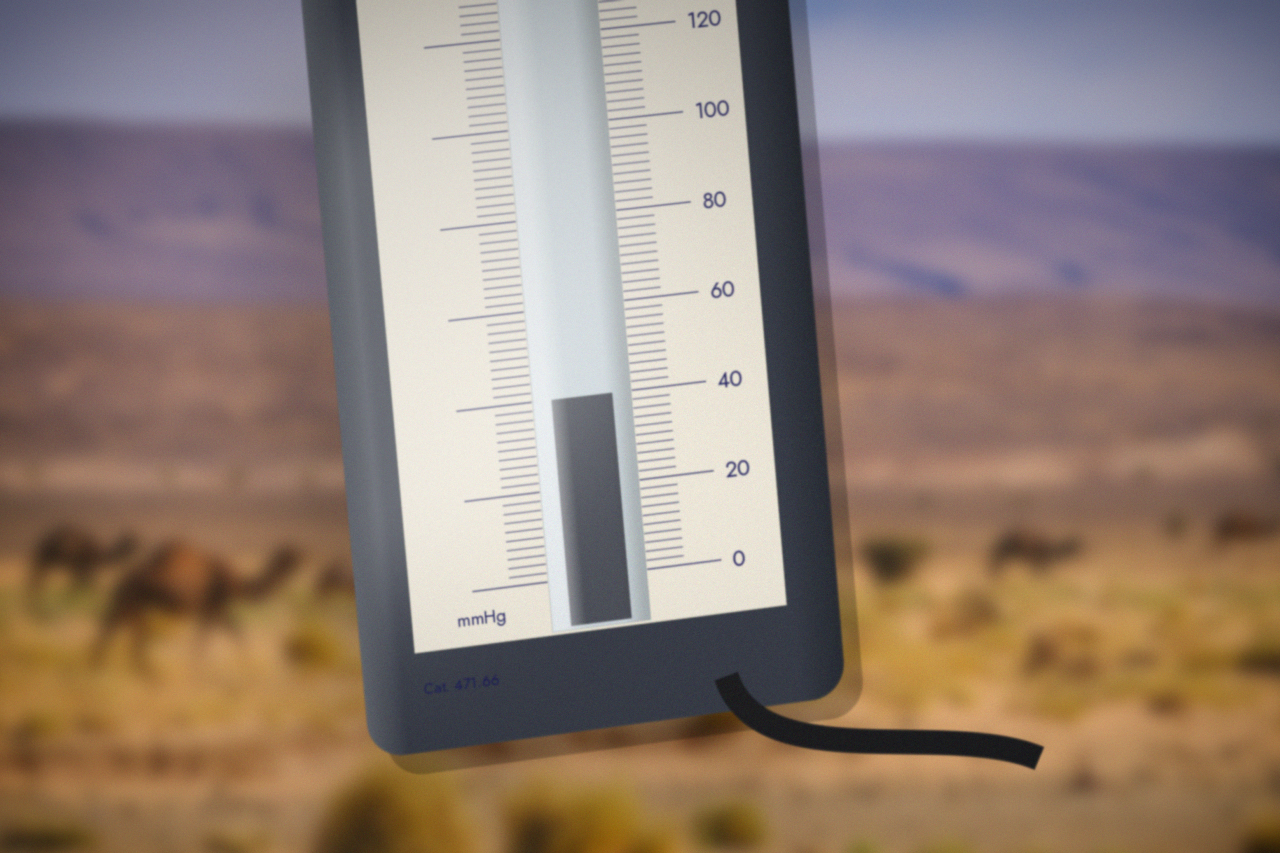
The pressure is 40mmHg
